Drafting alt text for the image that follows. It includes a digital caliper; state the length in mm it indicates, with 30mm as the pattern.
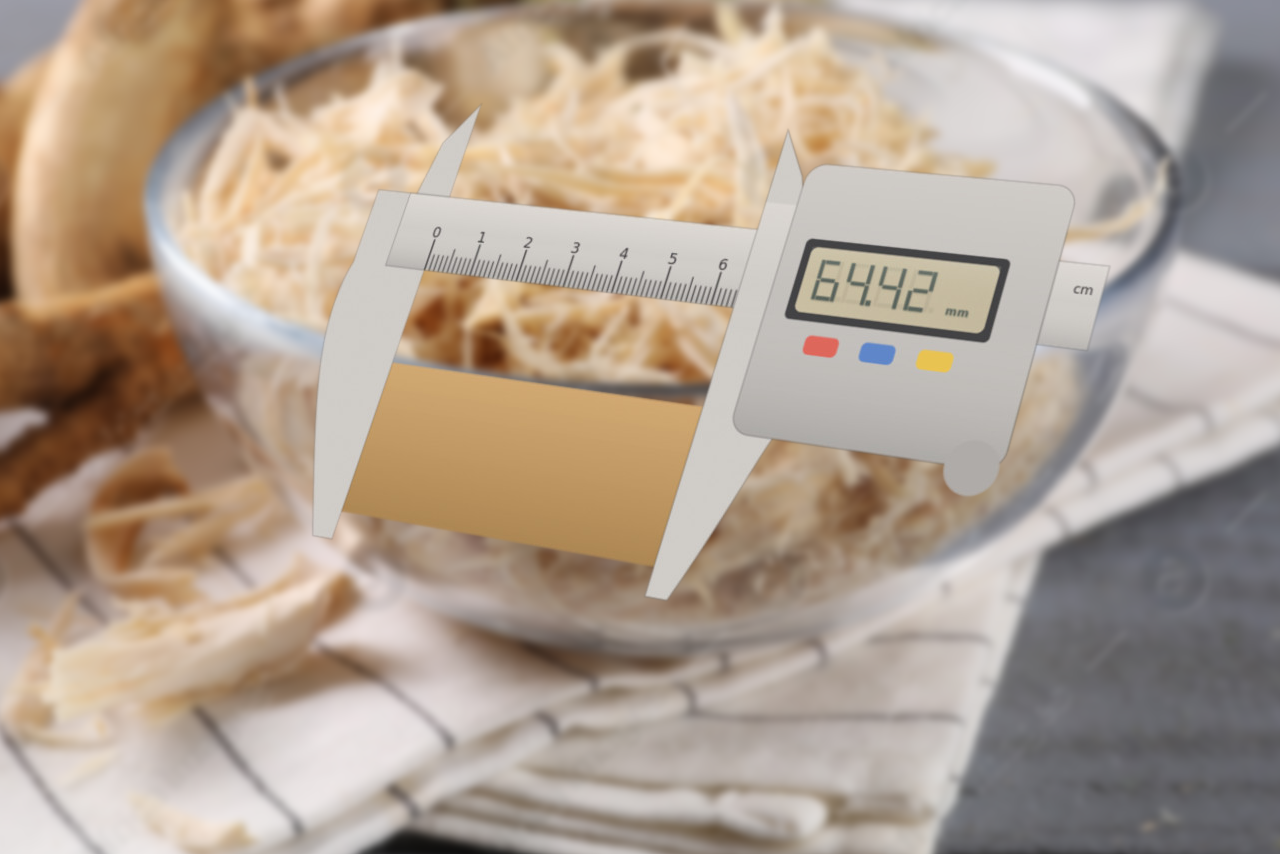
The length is 64.42mm
